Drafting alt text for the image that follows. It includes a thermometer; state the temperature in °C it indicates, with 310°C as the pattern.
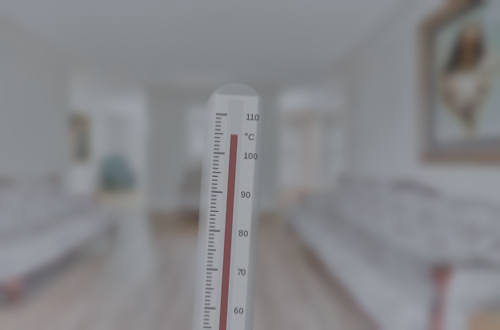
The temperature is 105°C
